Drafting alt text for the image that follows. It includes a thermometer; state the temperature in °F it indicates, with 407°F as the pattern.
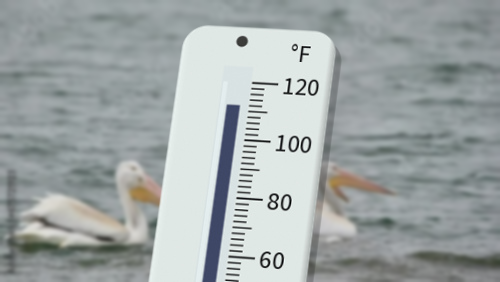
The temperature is 112°F
